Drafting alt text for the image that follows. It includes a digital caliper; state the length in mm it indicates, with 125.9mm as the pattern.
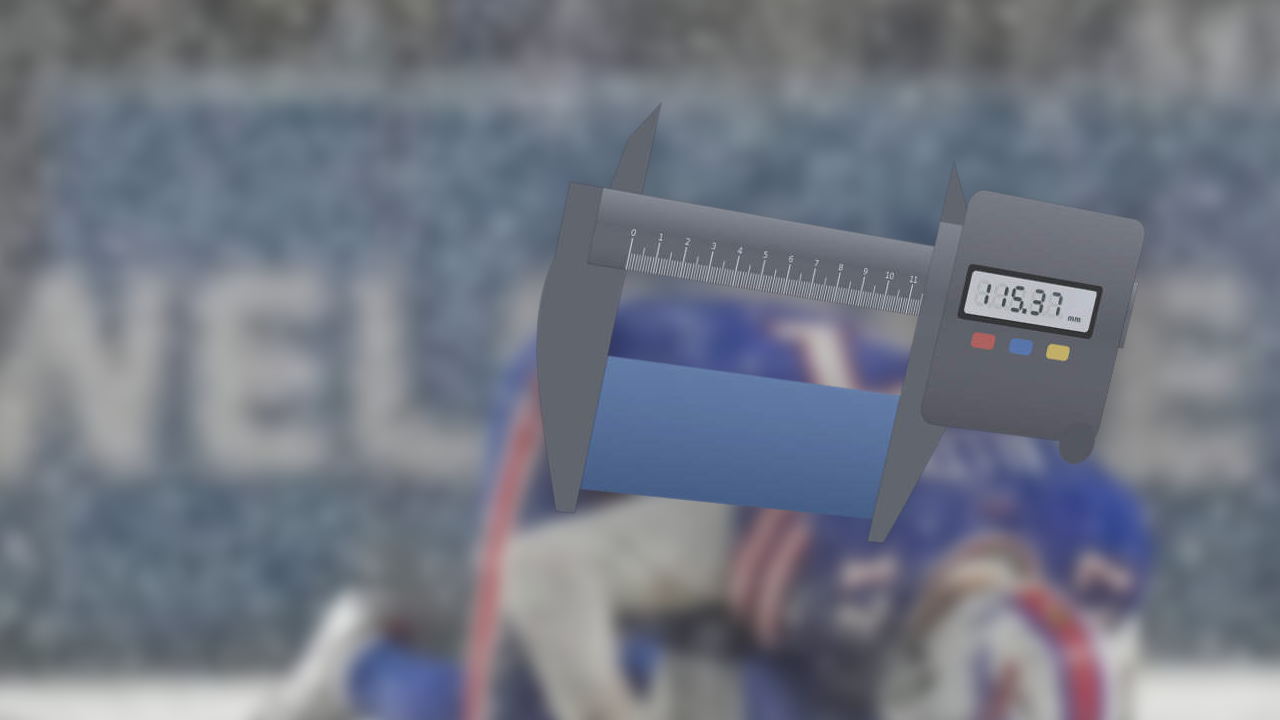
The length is 115.37mm
